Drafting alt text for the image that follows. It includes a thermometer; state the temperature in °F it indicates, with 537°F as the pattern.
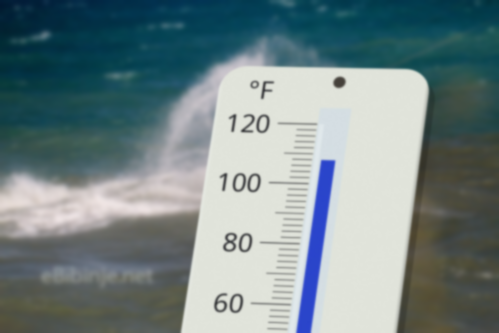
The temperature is 108°F
